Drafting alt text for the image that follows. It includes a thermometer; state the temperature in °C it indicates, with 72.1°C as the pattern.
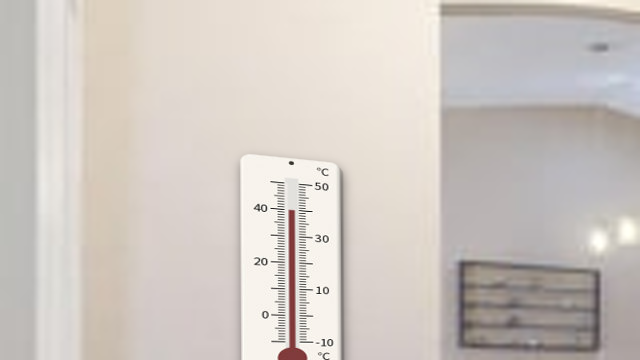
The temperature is 40°C
